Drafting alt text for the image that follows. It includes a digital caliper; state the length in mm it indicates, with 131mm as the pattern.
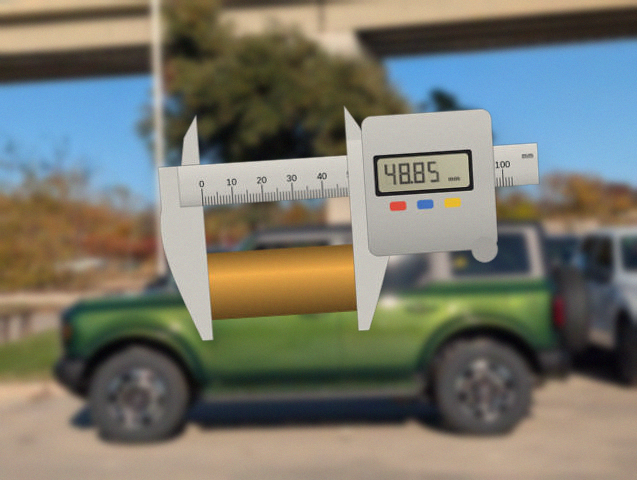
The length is 48.85mm
